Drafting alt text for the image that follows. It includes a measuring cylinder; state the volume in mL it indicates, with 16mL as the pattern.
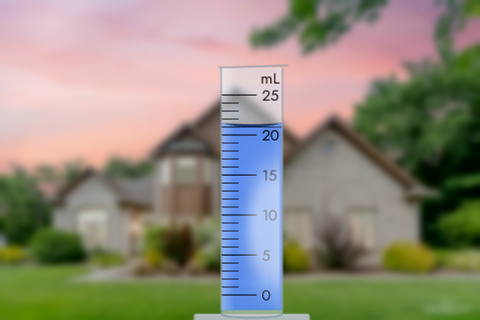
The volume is 21mL
